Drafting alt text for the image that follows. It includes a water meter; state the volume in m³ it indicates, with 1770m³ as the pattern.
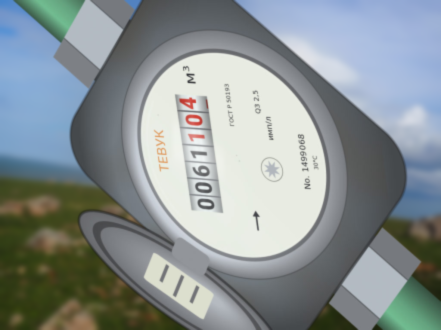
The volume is 61.104m³
